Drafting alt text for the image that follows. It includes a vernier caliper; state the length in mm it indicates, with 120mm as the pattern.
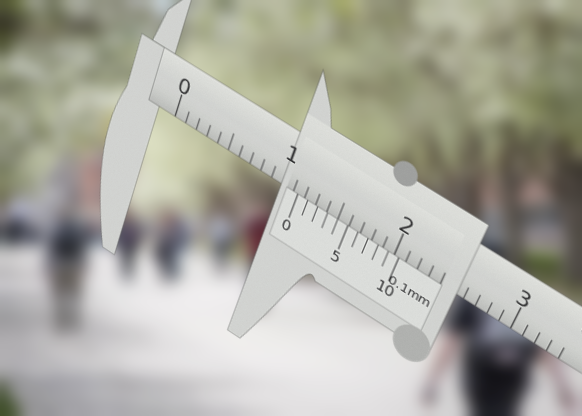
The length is 11.4mm
